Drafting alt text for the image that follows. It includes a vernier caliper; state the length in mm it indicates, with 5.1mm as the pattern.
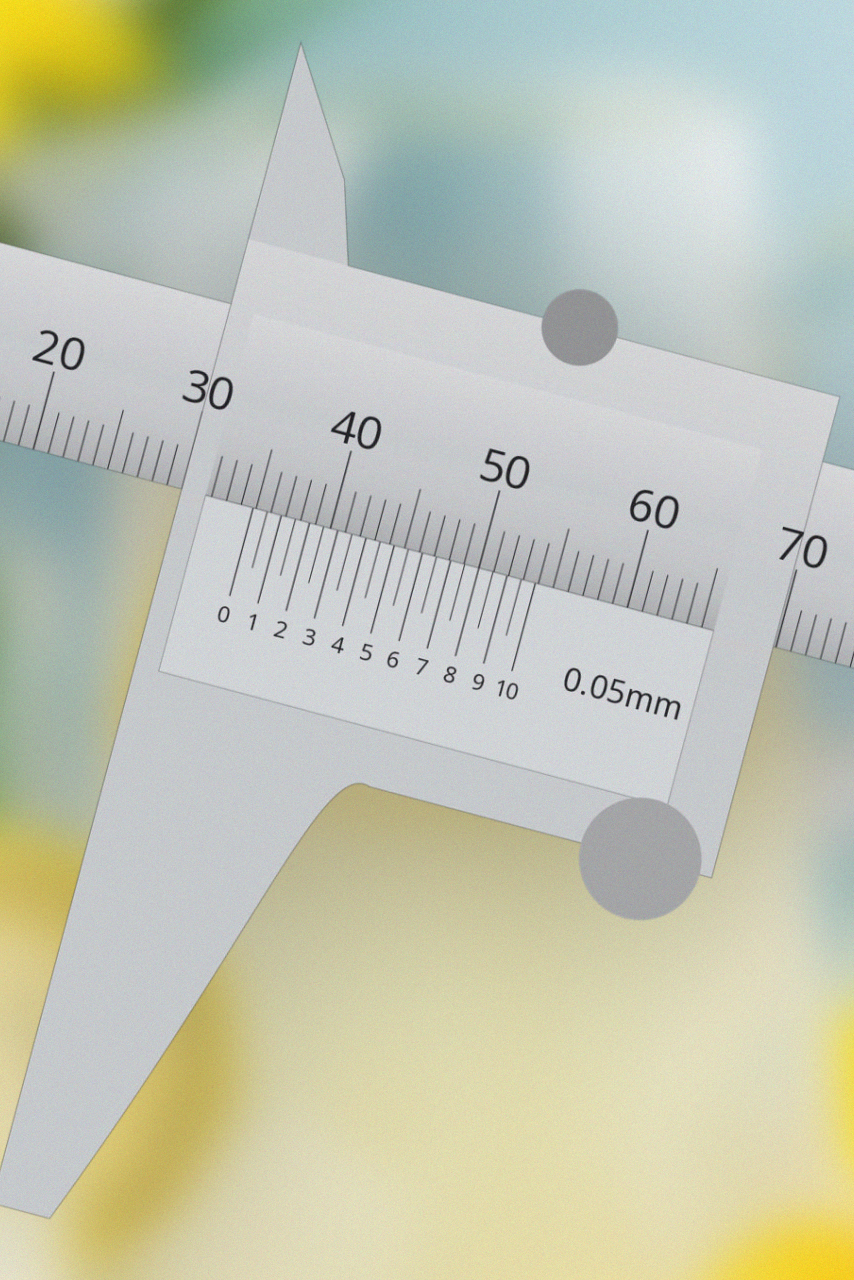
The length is 34.8mm
